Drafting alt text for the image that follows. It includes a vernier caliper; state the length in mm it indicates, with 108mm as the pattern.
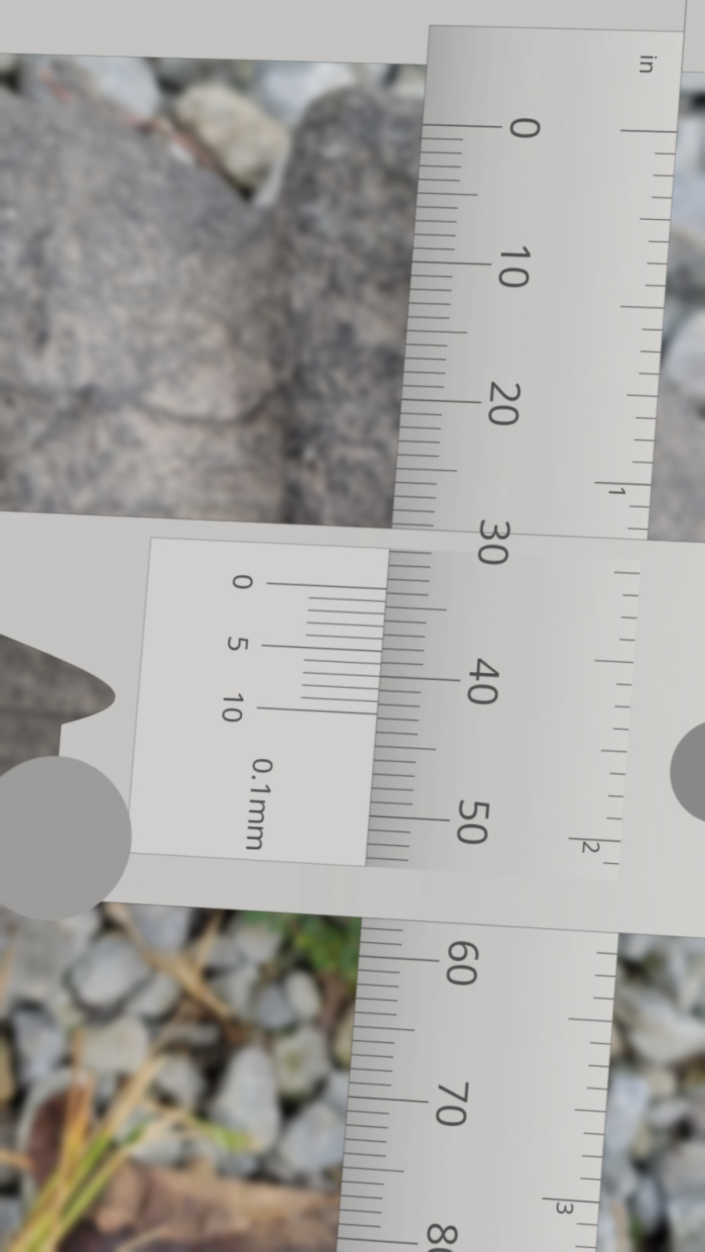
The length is 33.7mm
